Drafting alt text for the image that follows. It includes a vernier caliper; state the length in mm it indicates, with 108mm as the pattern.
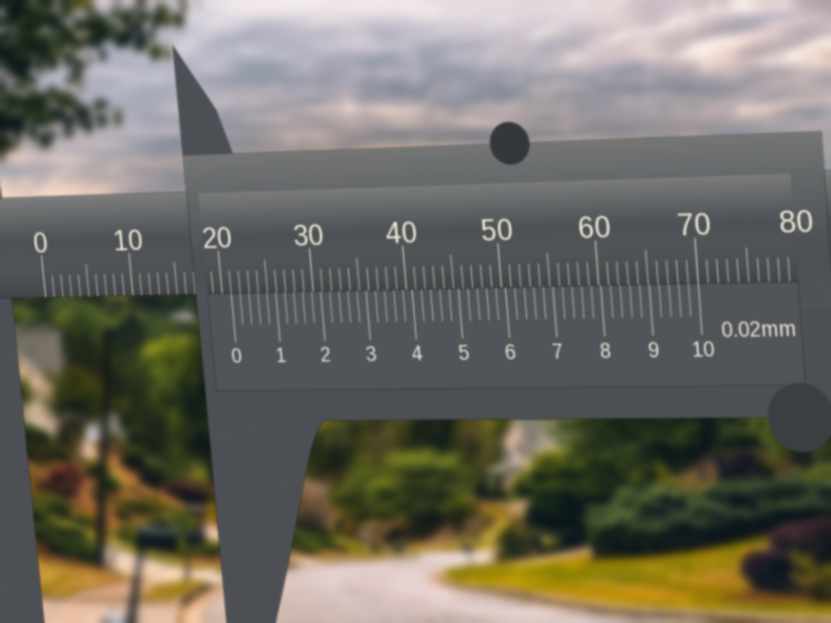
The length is 21.0mm
